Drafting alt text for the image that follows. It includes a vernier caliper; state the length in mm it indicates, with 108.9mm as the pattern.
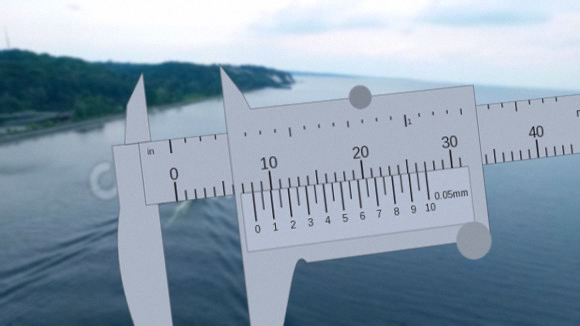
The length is 8.0mm
